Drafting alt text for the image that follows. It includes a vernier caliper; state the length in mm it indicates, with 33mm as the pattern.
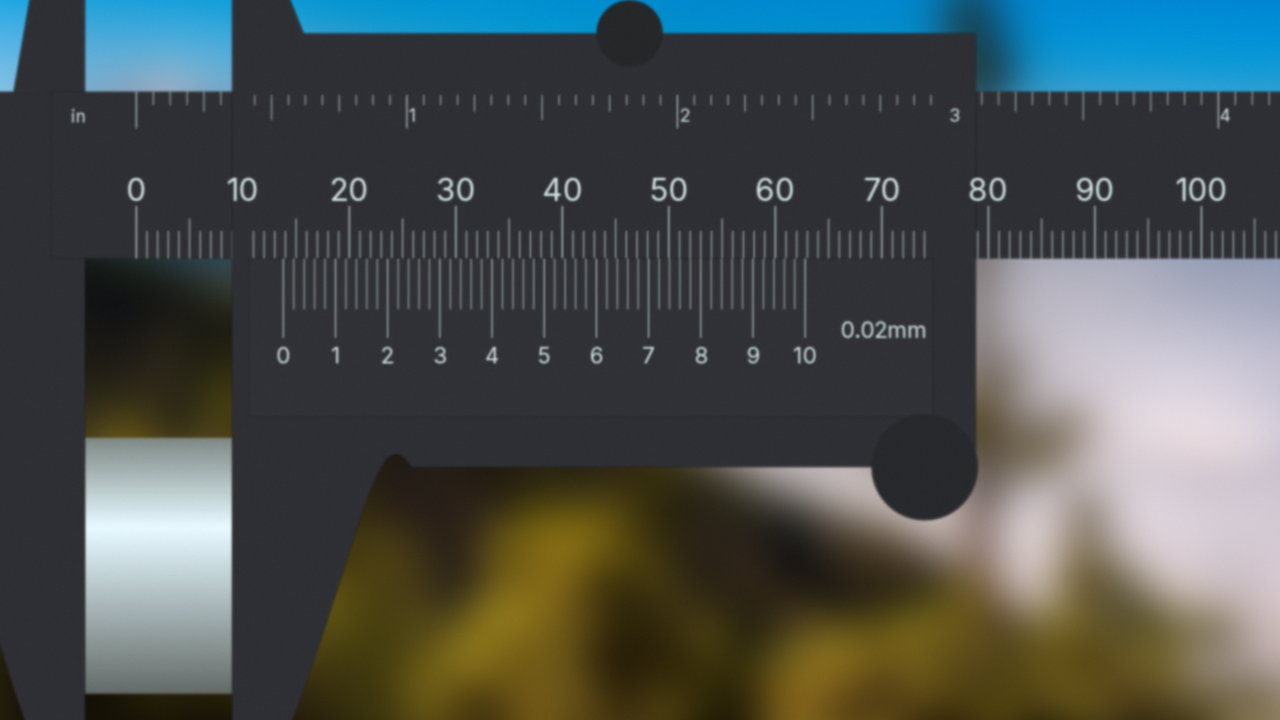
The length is 13.8mm
